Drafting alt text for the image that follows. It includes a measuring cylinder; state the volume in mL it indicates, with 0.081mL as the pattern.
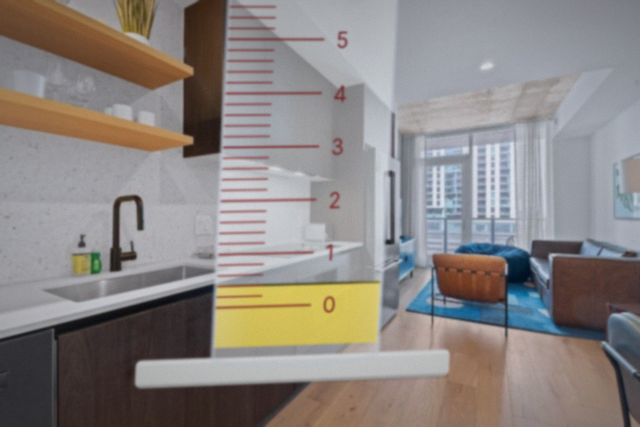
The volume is 0.4mL
